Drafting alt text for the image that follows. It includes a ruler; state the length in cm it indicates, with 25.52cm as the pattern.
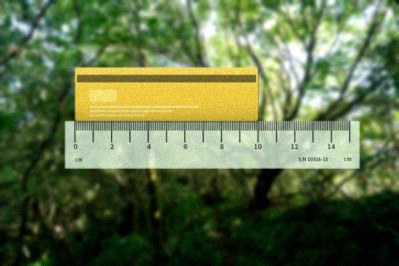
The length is 10cm
